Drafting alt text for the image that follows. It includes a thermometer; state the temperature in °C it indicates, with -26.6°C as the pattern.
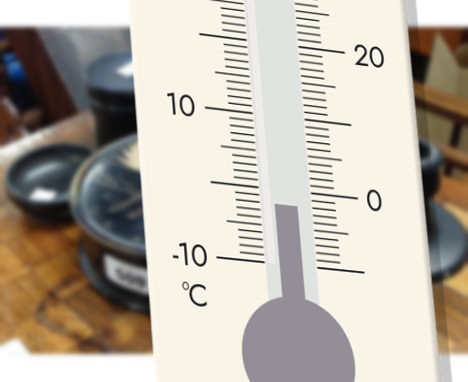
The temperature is -2°C
